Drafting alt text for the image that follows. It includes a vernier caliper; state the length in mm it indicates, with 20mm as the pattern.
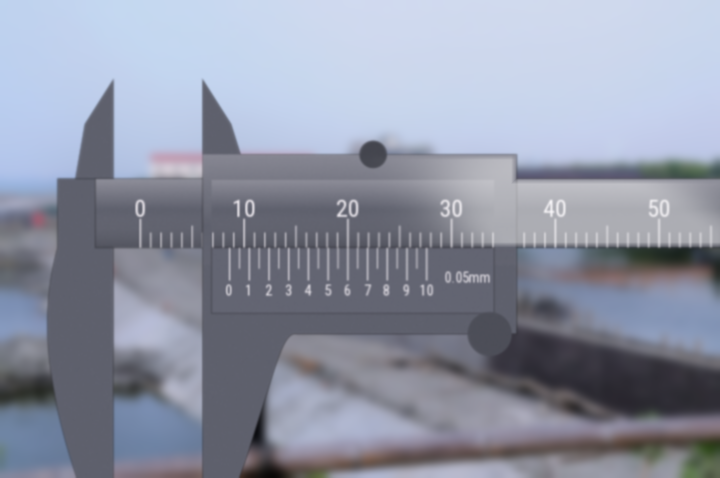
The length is 8.6mm
